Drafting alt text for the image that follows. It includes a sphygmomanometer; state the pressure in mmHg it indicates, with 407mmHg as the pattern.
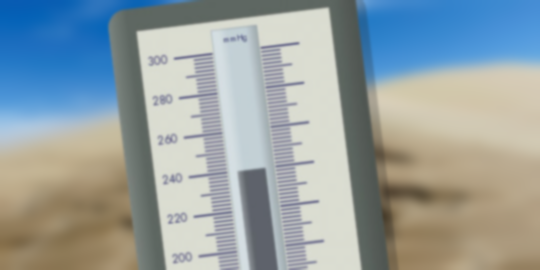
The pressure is 240mmHg
